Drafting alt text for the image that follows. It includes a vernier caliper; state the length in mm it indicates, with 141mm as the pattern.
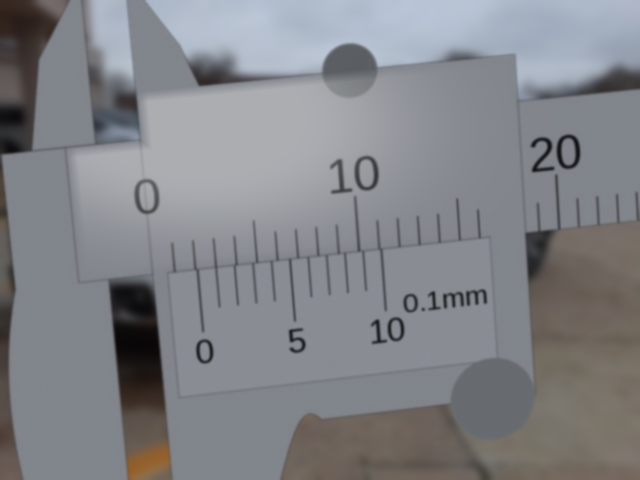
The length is 2.1mm
